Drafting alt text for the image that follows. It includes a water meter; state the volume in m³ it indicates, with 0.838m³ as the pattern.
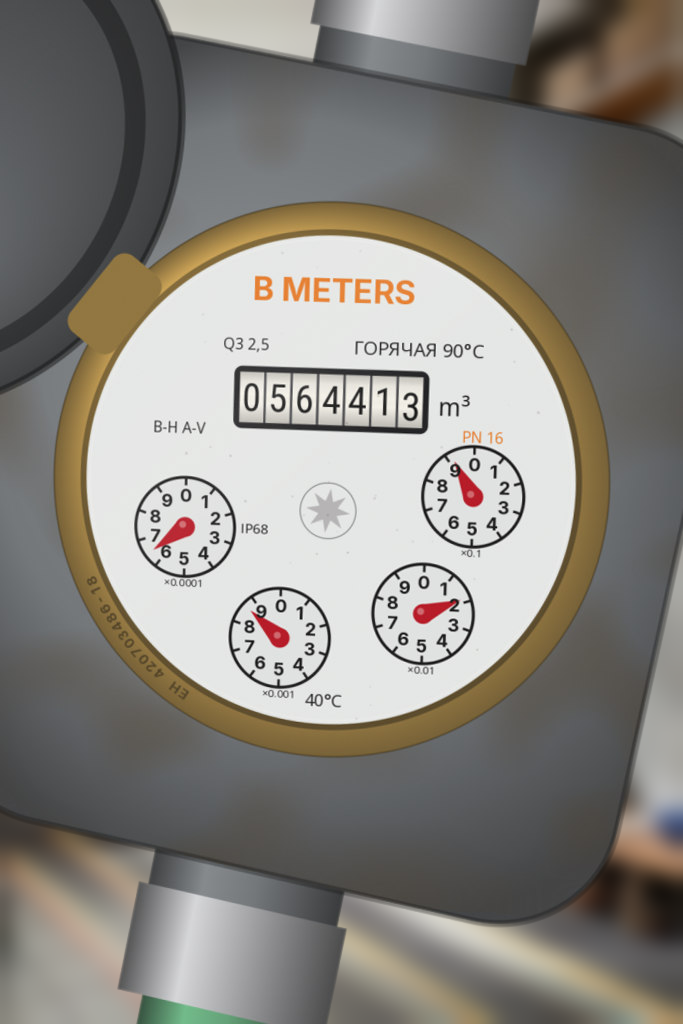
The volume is 564412.9186m³
